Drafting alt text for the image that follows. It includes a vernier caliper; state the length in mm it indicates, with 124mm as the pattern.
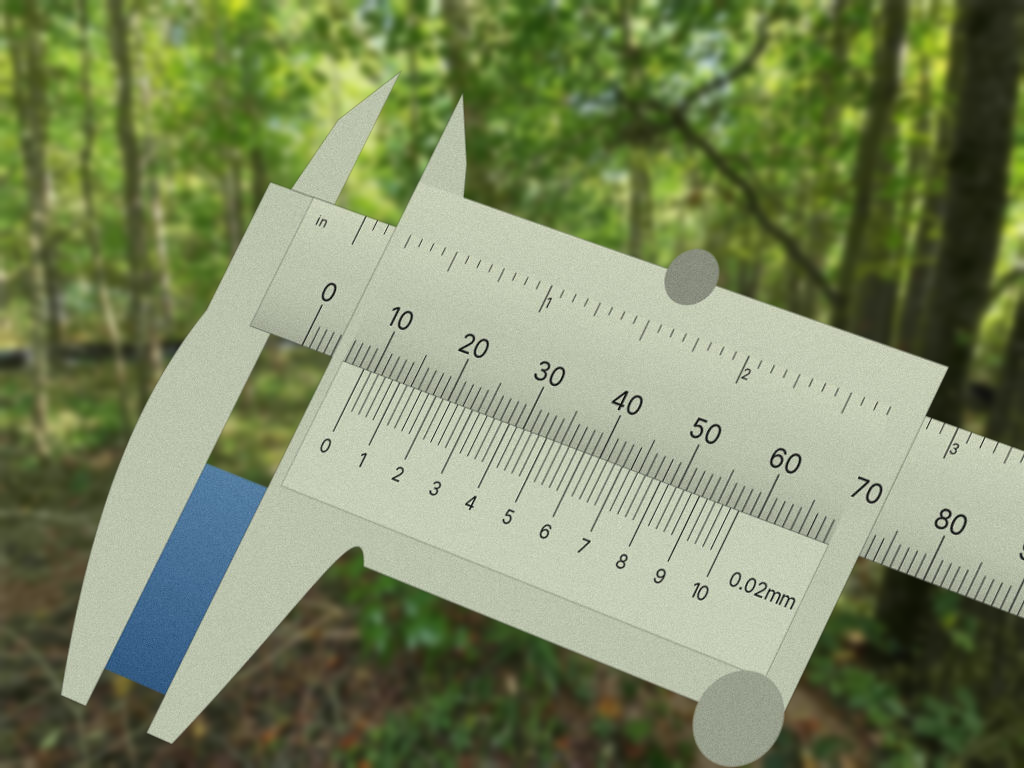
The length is 8.6mm
